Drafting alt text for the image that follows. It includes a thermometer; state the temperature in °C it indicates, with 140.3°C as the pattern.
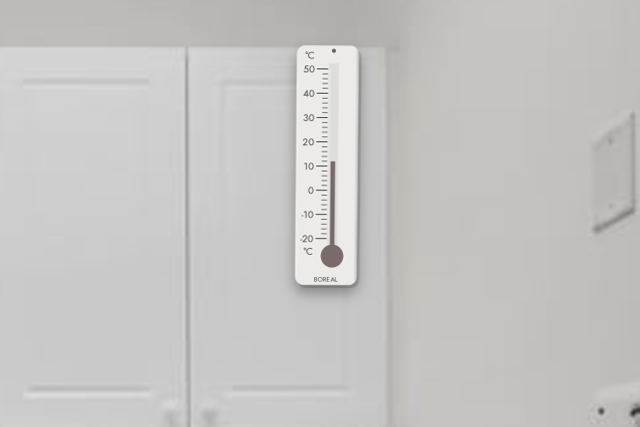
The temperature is 12°C
